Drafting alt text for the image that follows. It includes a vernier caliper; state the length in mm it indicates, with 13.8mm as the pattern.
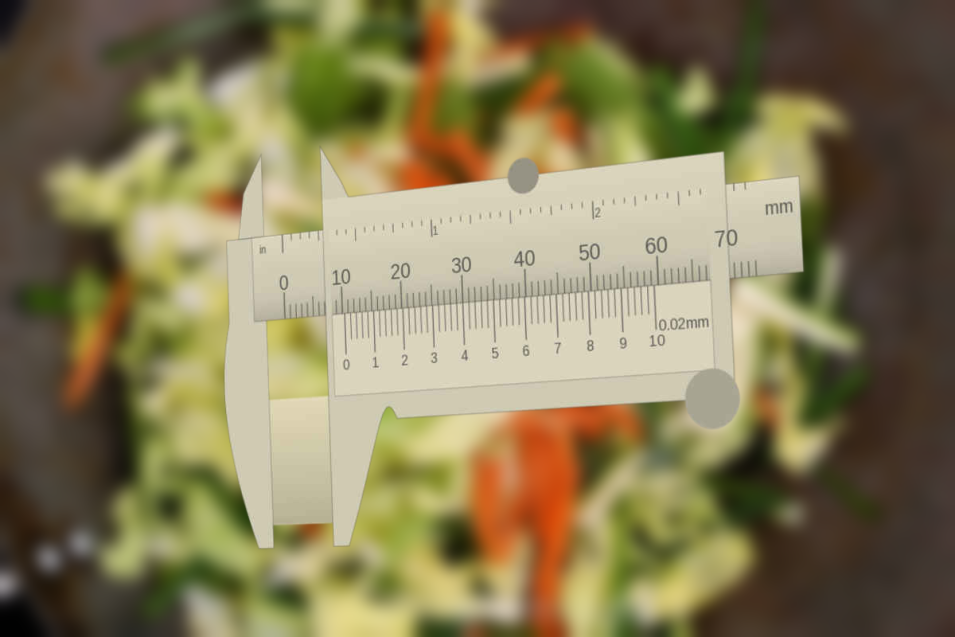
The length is 10.4mm
